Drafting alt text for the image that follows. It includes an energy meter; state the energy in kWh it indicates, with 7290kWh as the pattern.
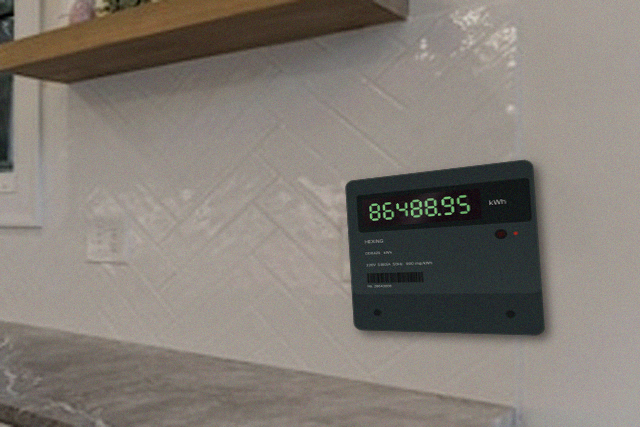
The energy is 86488.95kWh
